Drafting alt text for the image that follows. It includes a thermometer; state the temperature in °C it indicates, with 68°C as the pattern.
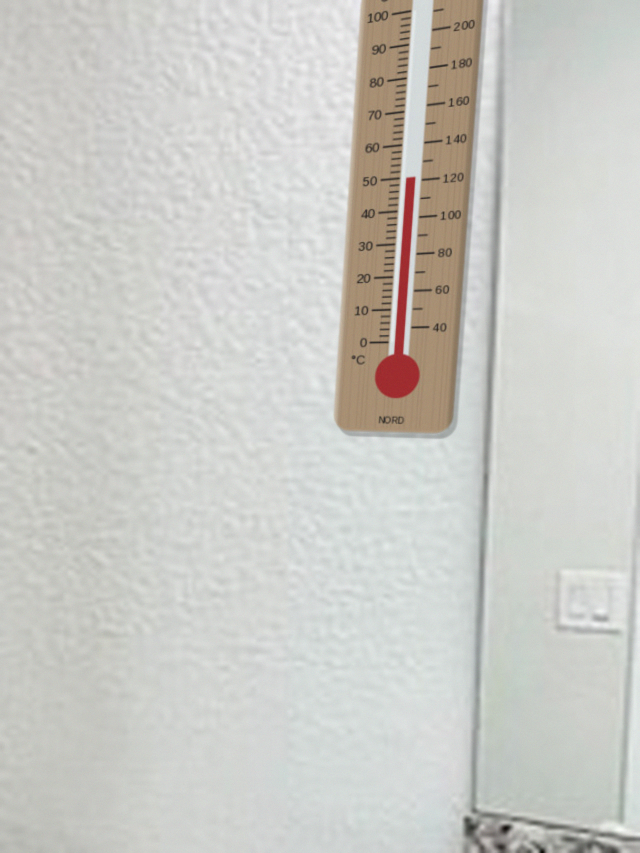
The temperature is 50°C
